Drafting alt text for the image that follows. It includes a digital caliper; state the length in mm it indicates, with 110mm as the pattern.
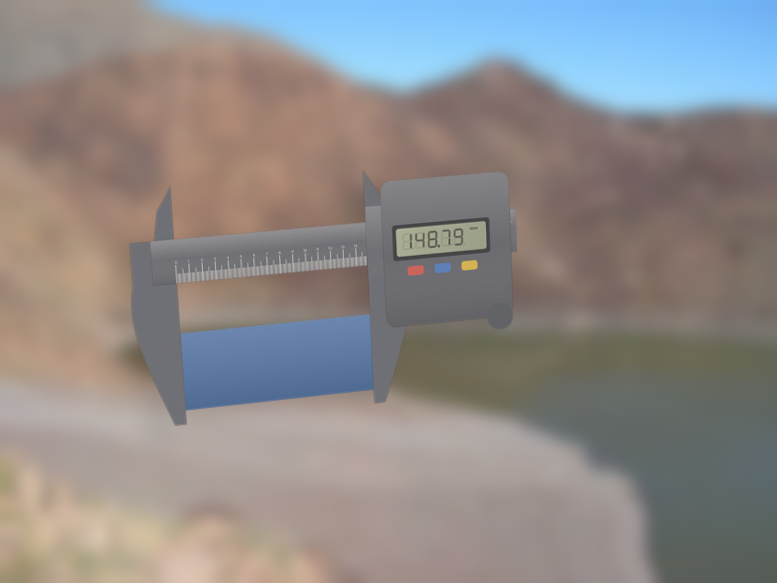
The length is 148.79mm
